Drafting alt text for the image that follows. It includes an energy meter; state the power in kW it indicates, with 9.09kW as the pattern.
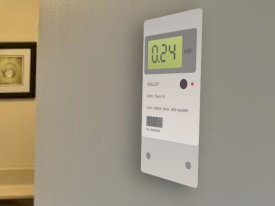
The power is 0.24kW
